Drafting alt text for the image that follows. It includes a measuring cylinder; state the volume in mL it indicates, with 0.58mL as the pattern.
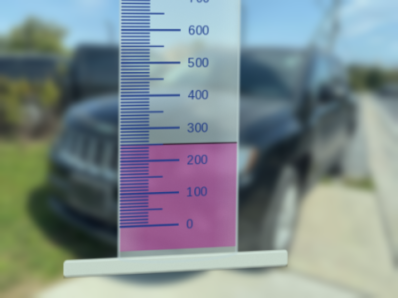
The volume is 250mL
